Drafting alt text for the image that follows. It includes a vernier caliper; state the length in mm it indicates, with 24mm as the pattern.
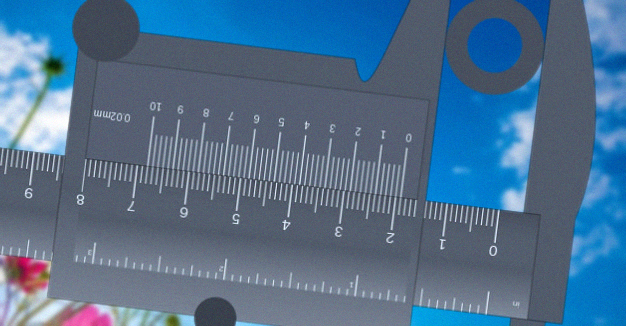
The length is 19.0mm
